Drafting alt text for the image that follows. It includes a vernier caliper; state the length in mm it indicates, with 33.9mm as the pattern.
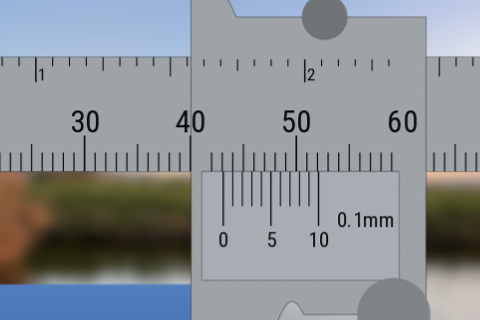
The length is 43.1mm
